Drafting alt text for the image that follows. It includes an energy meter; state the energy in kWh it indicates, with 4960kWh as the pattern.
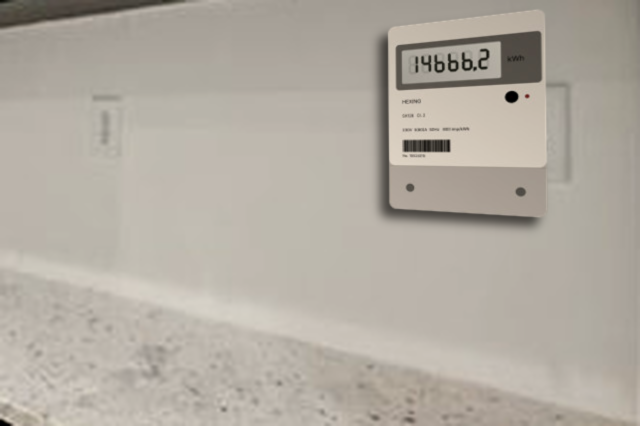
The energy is 14666.2kWh
